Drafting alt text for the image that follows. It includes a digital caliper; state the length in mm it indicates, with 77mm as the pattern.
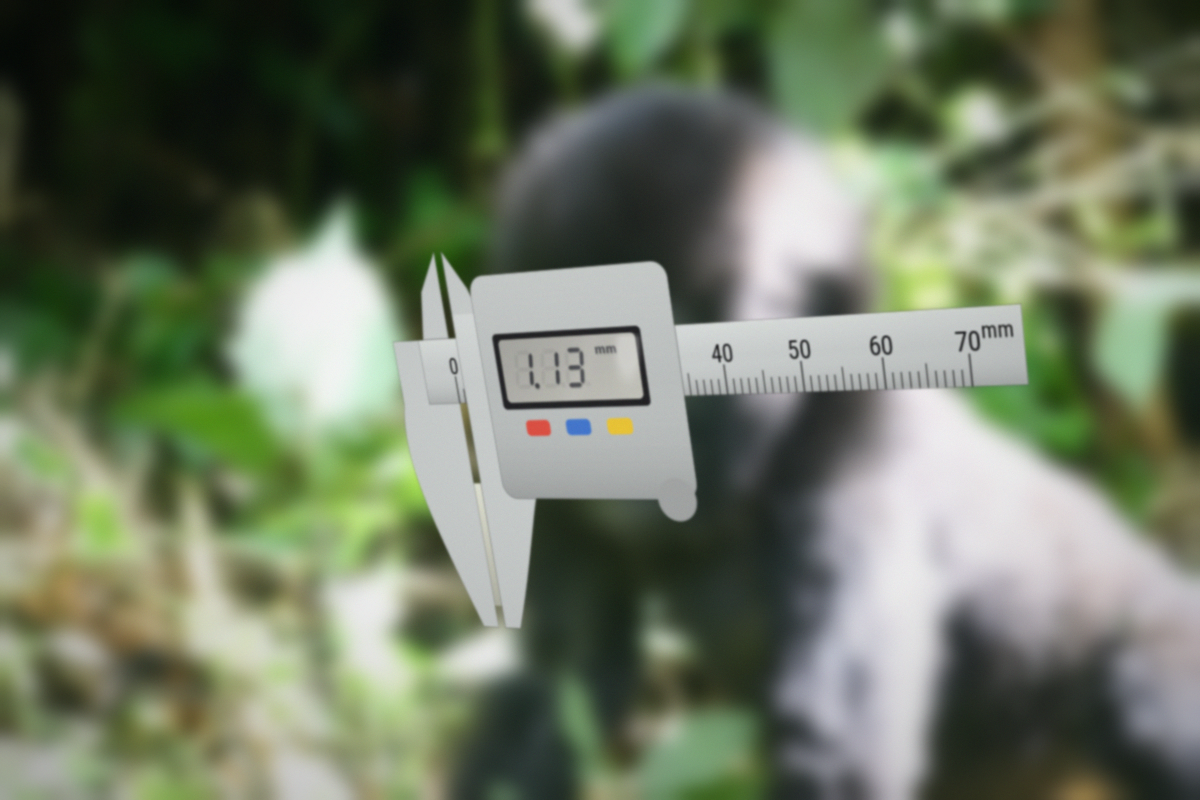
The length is 1.13mm
